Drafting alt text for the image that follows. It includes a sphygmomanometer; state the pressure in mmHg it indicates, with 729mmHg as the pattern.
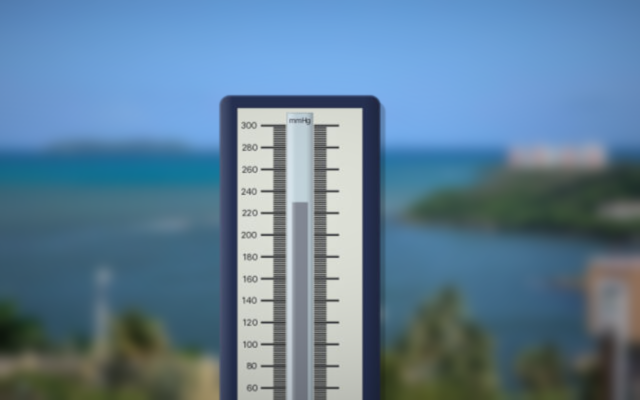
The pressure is 230mmHg
